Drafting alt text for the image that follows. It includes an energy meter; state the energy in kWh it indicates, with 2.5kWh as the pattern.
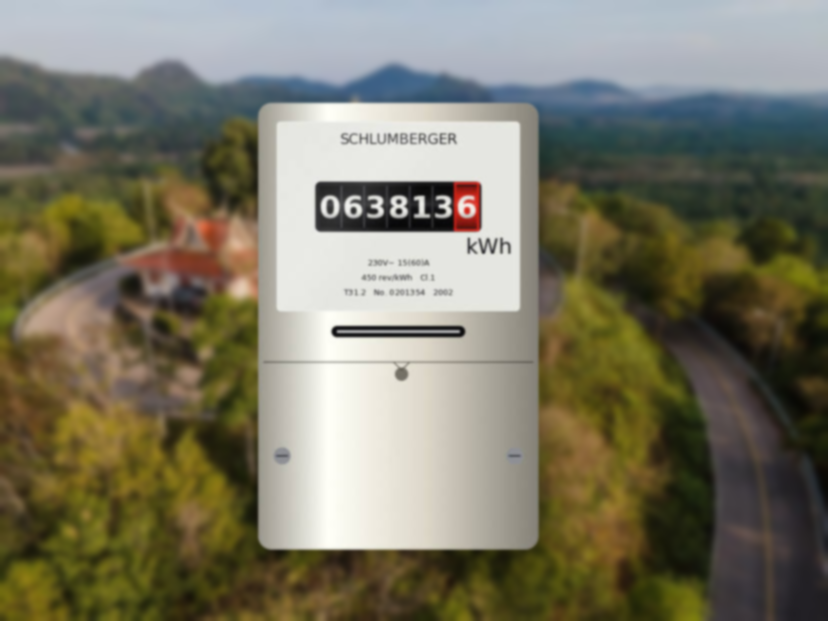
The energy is 63813.6kWh
